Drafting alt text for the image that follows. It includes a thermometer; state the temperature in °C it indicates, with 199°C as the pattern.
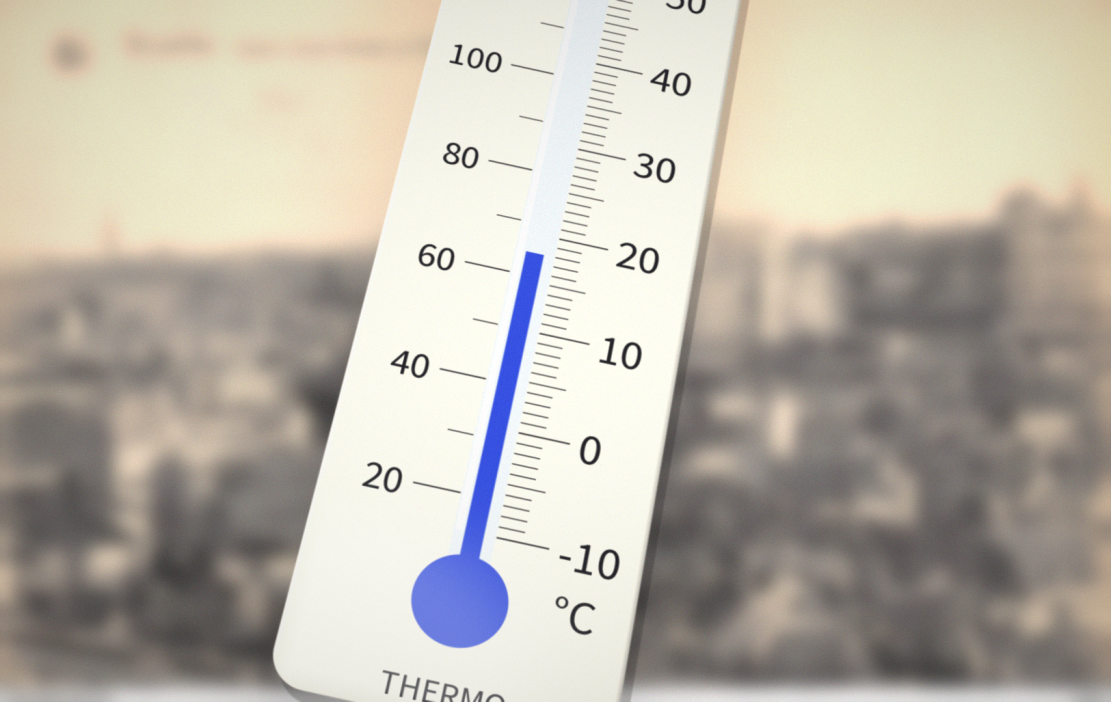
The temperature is 18°C
